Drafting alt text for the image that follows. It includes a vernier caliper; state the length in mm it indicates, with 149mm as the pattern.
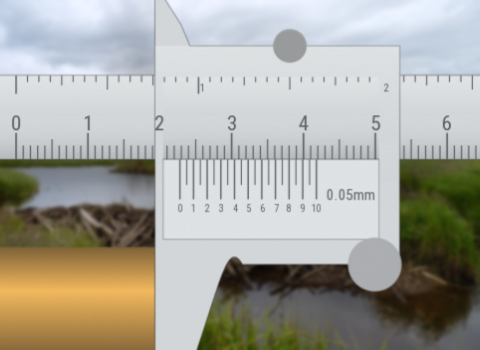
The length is 22.8mm
